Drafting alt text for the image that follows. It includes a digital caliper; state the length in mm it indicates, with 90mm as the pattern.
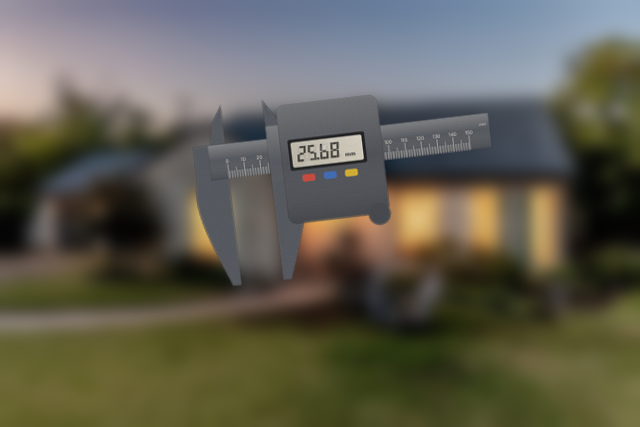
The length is 25.68mm
